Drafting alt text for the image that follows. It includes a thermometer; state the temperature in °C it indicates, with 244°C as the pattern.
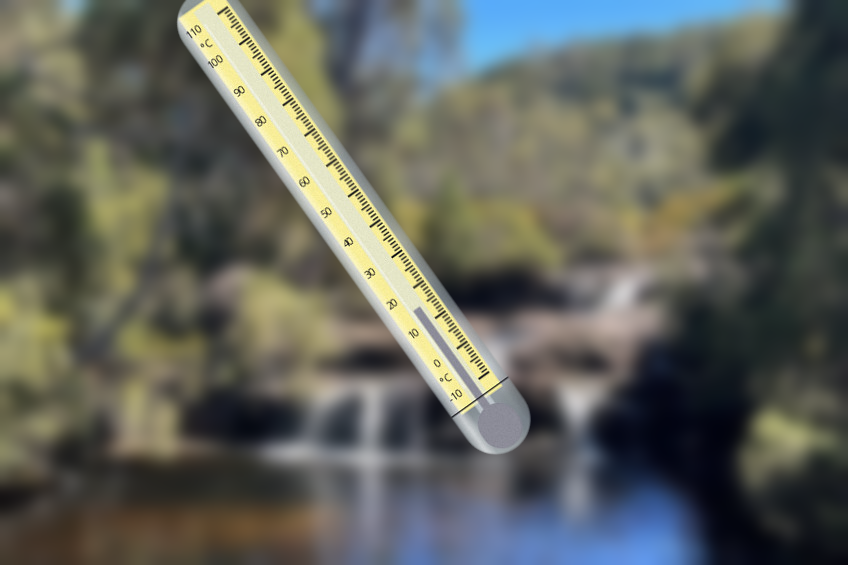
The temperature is 15°C
